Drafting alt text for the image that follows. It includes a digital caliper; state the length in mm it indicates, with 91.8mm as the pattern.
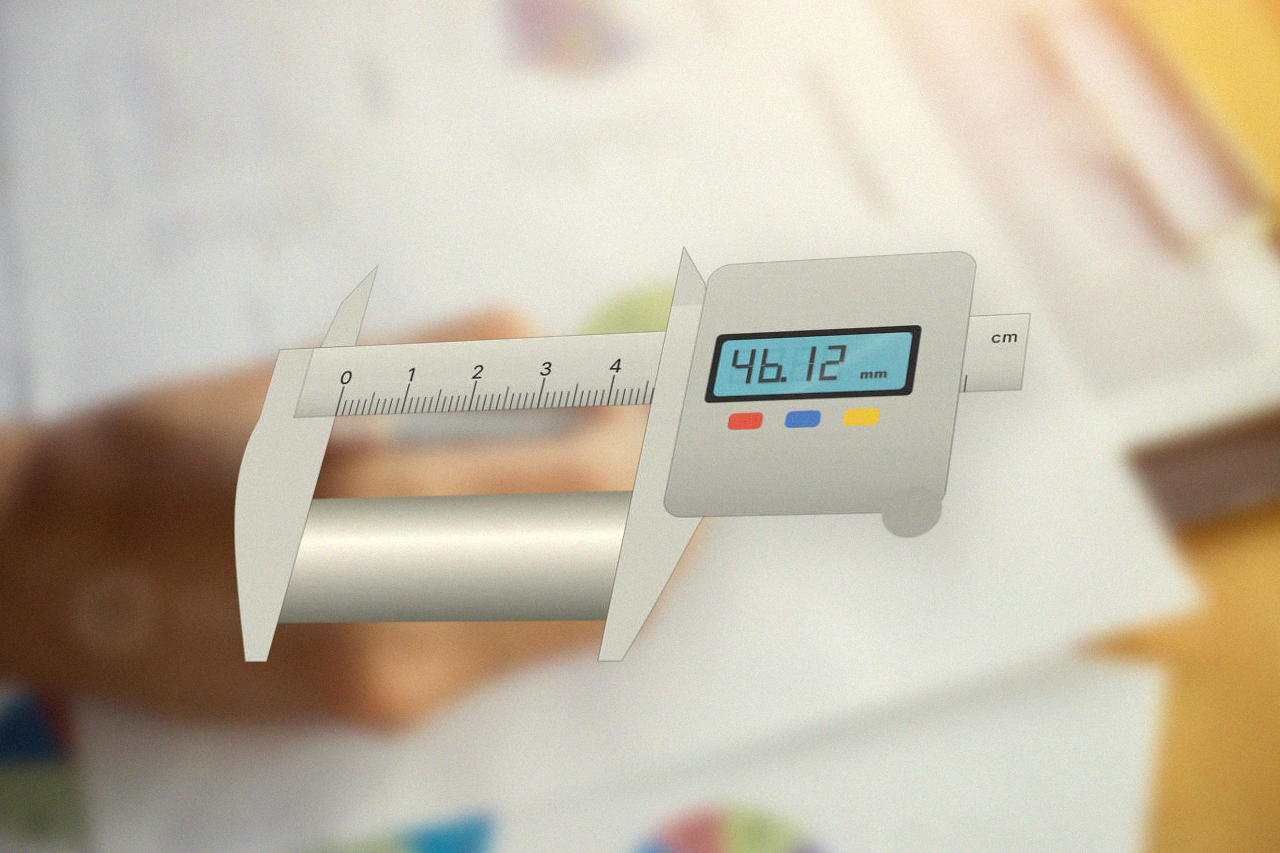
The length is 46.12mm
